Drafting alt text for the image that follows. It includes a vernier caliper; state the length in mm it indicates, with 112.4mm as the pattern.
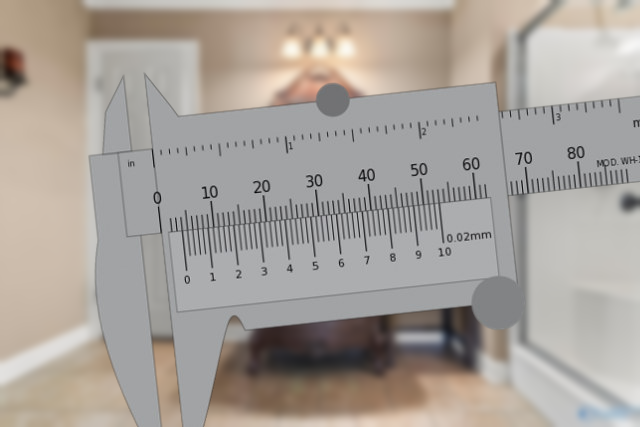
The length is 4.0mm
